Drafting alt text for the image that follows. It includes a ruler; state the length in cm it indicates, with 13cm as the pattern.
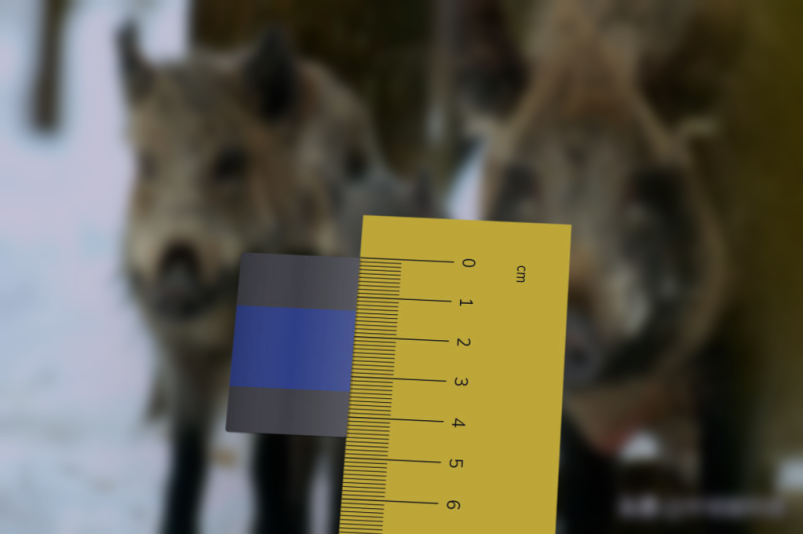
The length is 4.5cm
